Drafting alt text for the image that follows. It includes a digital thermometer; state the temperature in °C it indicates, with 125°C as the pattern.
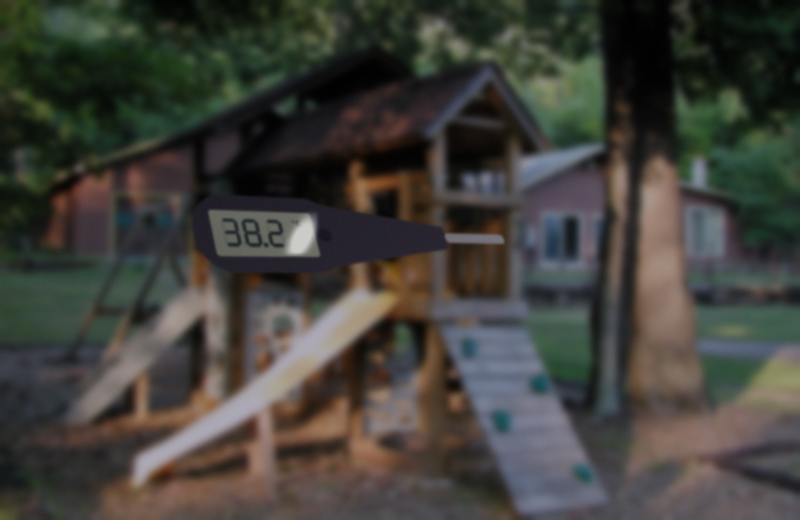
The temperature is 38.2°C
